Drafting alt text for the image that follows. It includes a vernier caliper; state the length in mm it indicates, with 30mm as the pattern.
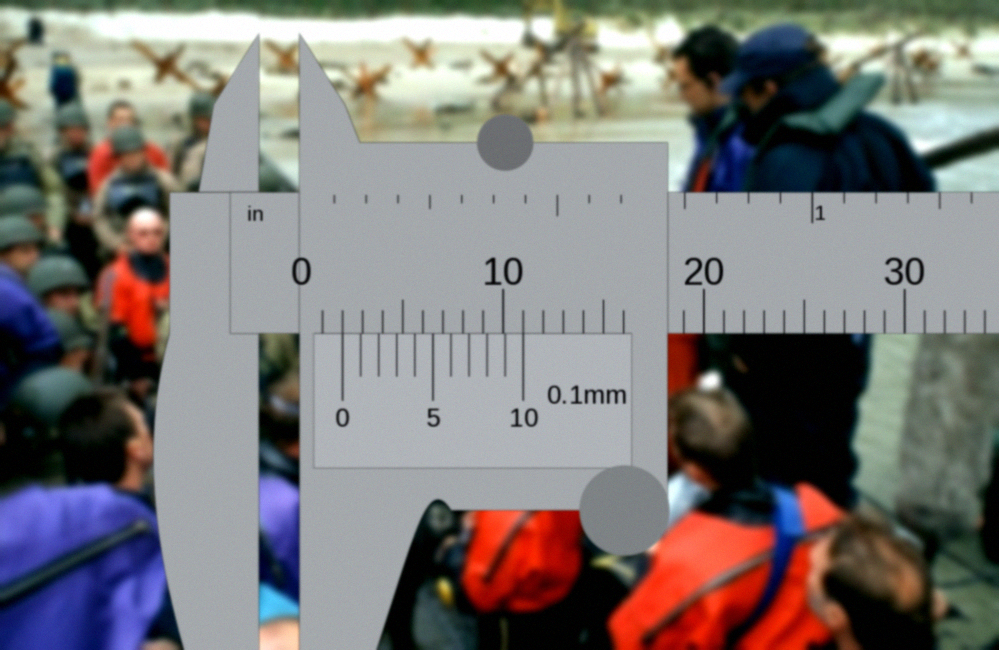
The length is 2.0mm
